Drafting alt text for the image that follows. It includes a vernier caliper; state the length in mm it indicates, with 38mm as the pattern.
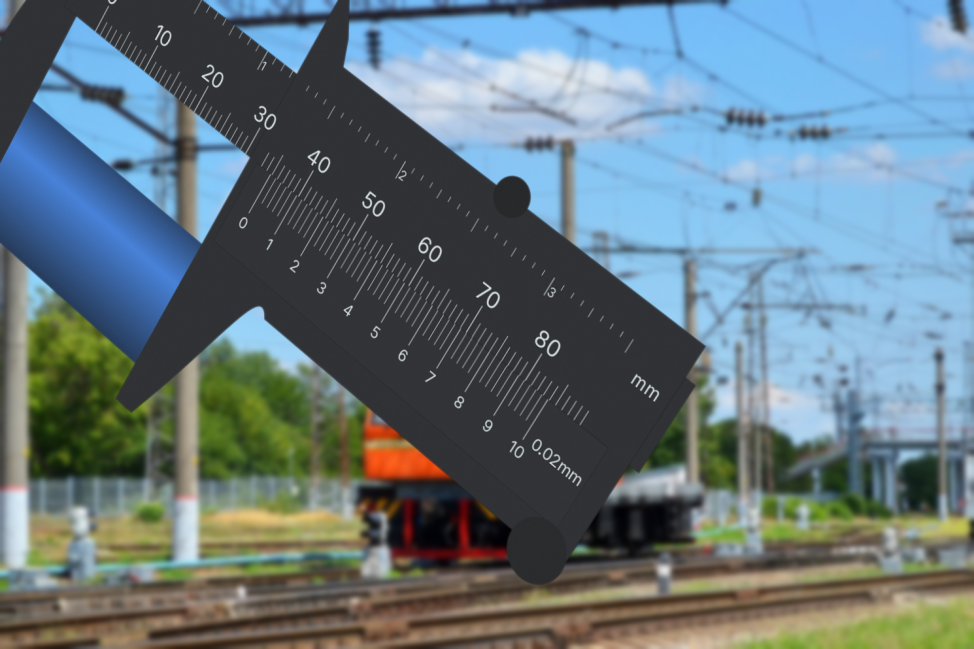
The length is 34.8mm
